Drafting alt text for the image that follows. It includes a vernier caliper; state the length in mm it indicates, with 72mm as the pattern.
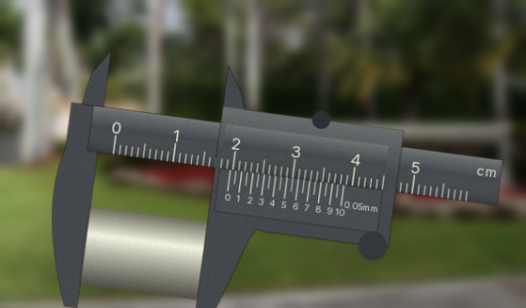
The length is 19.6mm
